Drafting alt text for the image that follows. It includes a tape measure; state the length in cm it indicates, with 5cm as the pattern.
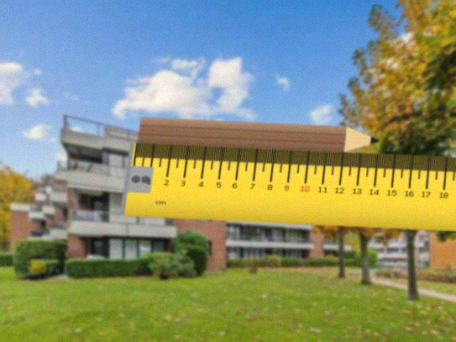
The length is 14cm
